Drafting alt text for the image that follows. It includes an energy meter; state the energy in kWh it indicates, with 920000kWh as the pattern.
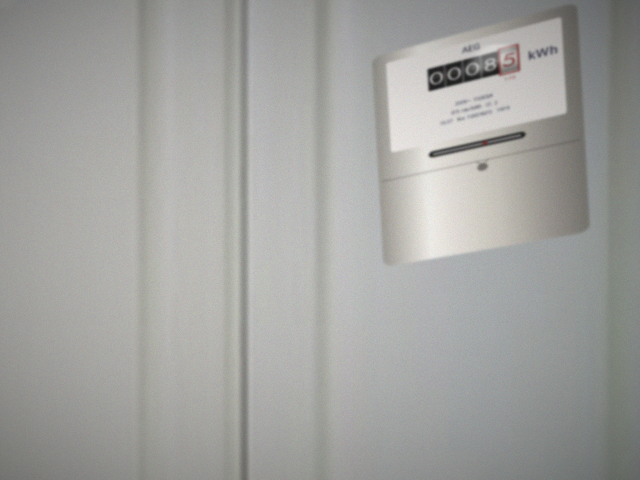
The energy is 8.5kWh
